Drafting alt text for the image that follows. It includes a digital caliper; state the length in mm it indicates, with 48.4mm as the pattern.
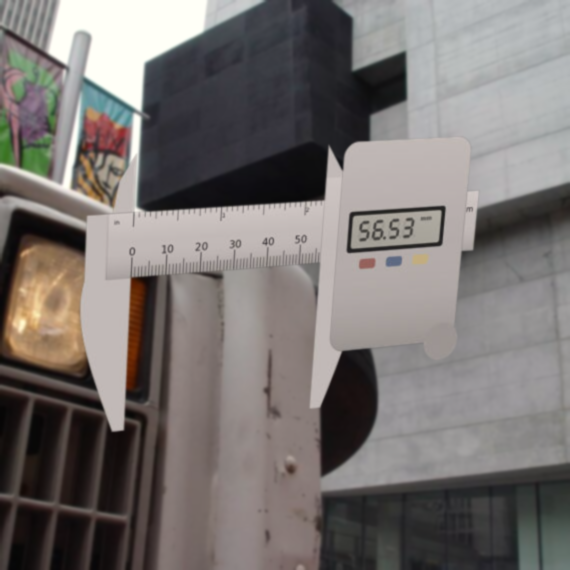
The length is 56.53mm
